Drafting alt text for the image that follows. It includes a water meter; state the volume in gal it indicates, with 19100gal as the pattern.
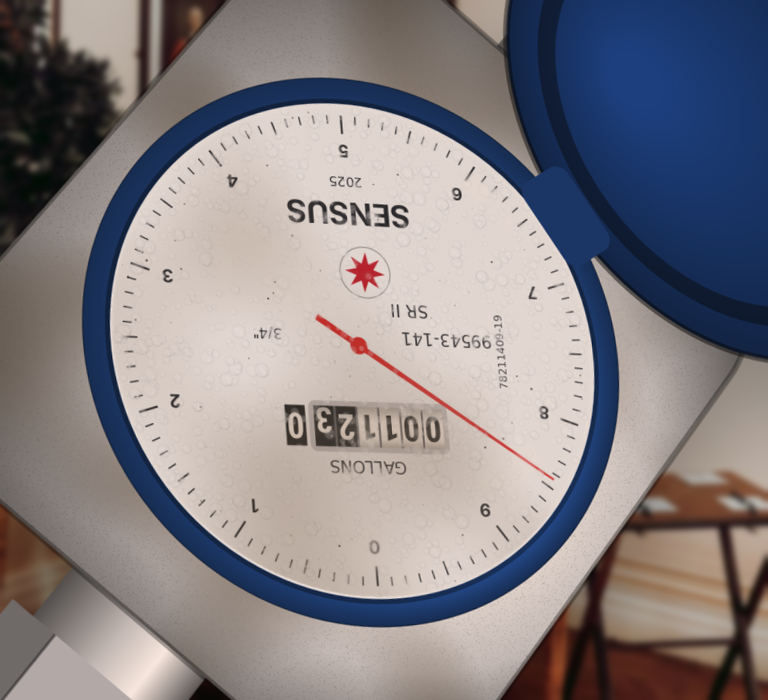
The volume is 11228.4gal
